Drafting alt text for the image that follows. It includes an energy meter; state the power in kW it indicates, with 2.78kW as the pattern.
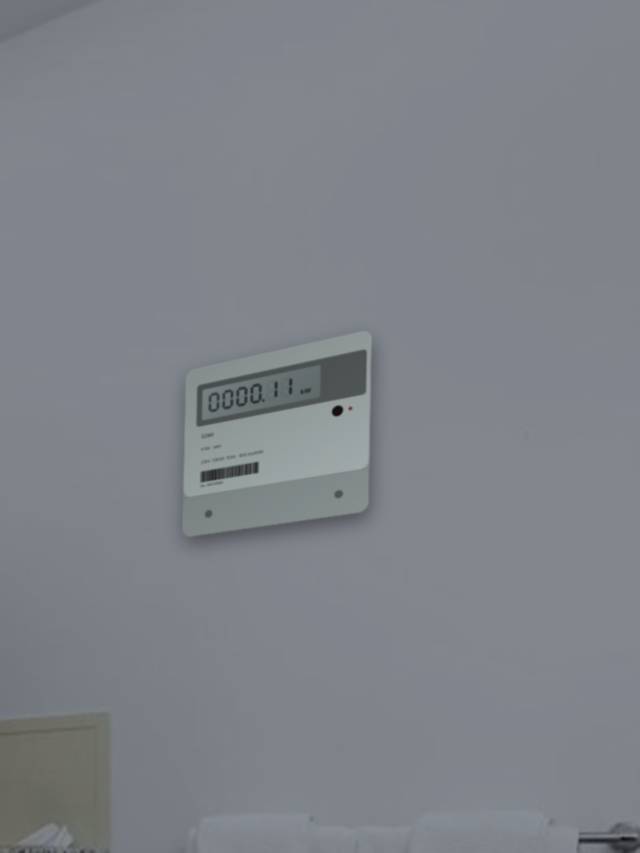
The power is 0.11kW
